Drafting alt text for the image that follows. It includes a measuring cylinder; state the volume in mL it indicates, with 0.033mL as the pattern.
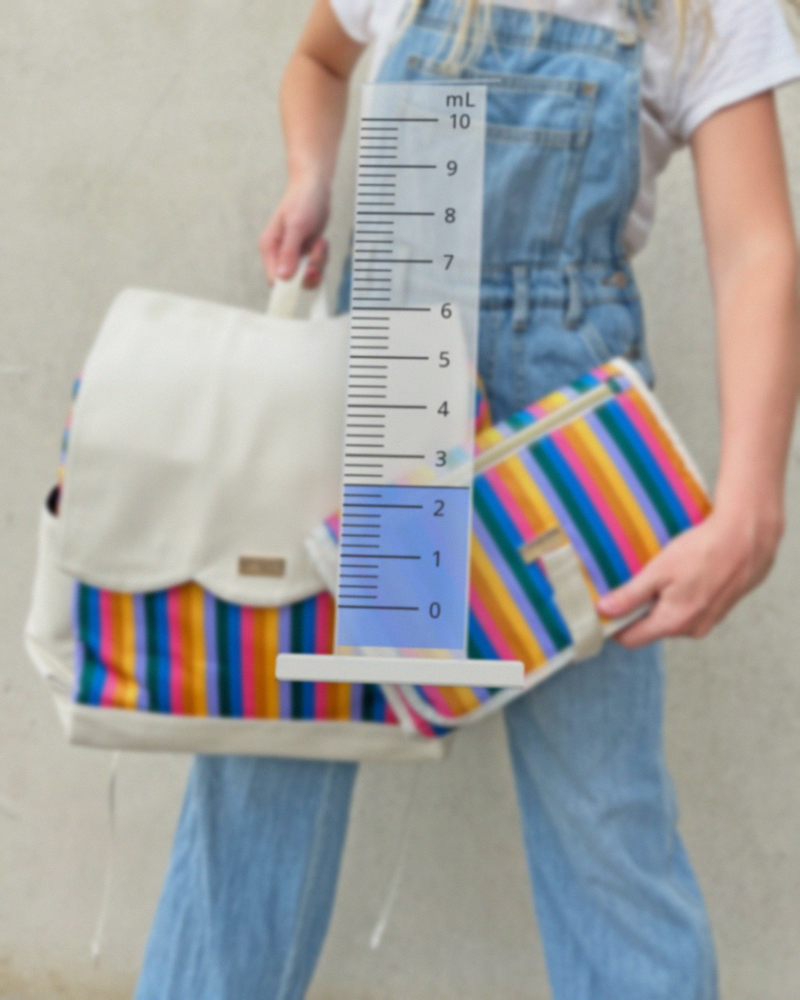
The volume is 2.4mL
